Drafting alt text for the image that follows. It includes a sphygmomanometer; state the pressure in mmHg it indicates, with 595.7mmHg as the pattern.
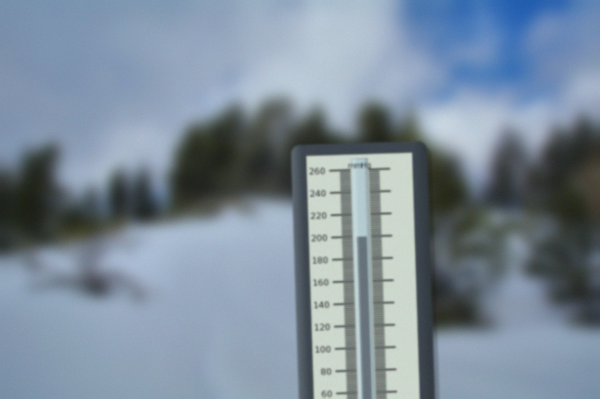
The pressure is 200mmHg
